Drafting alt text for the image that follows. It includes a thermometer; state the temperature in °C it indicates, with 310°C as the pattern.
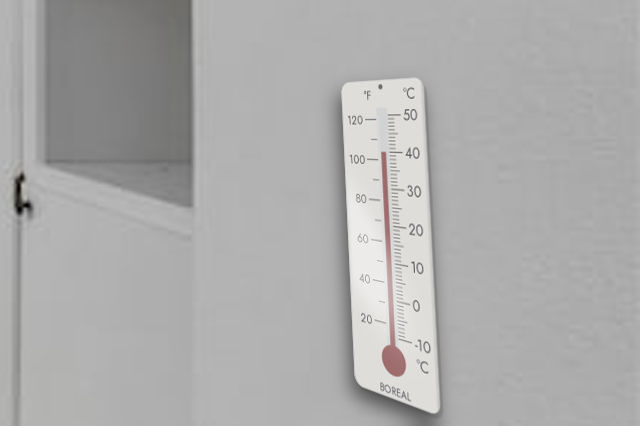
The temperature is 40°C
